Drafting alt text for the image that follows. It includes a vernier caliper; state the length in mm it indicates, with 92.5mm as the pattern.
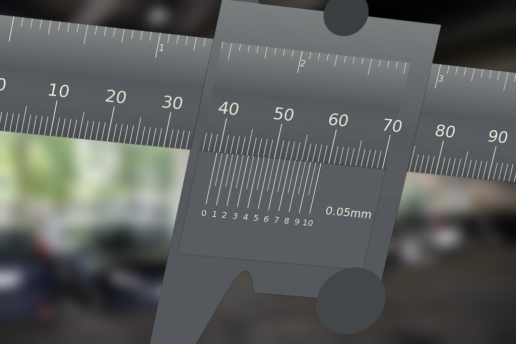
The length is 39.6mm
